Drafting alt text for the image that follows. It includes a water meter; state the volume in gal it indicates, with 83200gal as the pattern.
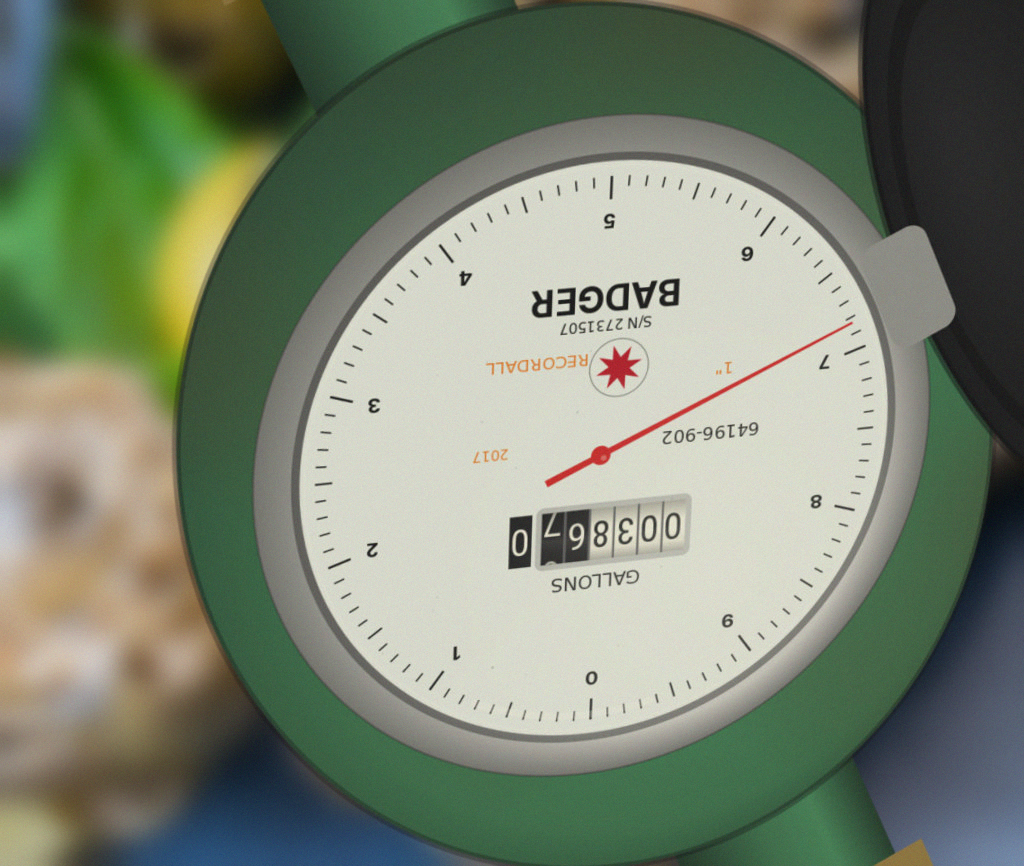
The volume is 38666.8gal
